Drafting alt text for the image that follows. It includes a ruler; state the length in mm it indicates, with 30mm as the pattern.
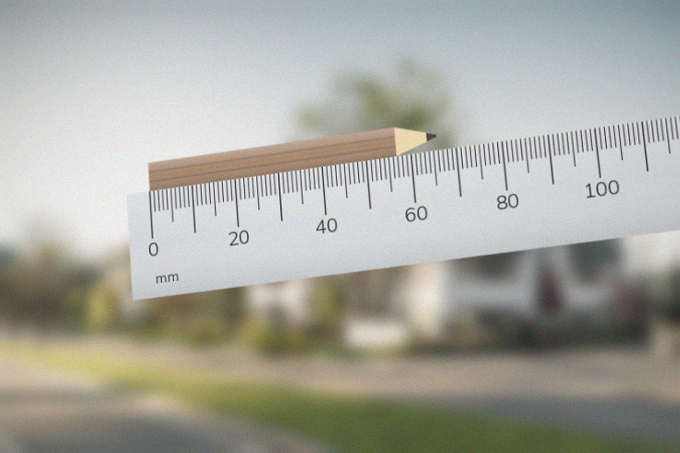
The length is 66mm
